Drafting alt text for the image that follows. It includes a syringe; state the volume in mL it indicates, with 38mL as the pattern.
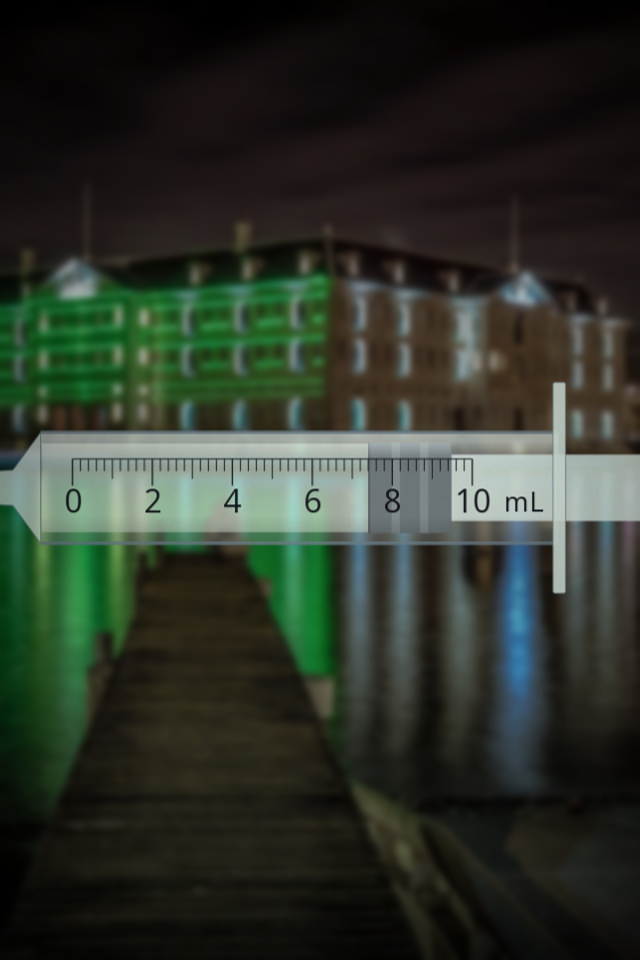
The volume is 7.4mL
